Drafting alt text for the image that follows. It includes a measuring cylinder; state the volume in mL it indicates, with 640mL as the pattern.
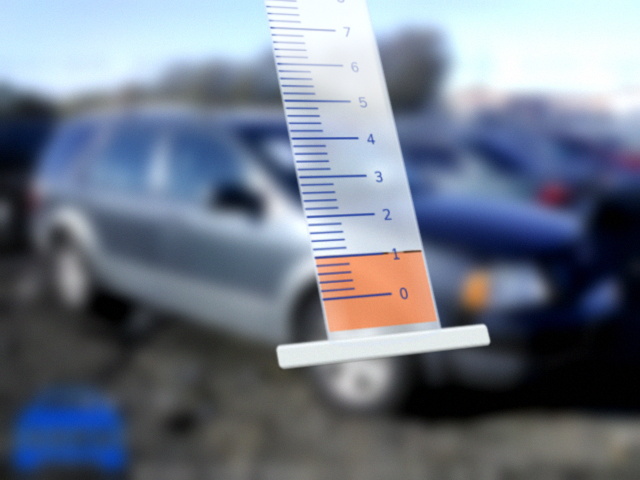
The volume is 1mL
